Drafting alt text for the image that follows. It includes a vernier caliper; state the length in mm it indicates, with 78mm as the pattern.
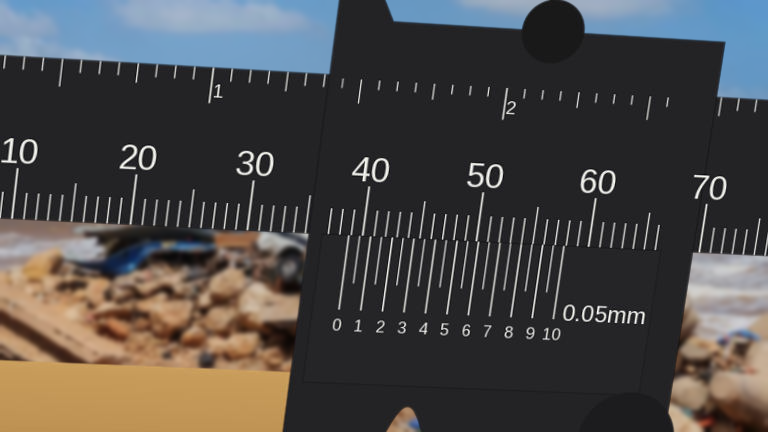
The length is 38.8mm
